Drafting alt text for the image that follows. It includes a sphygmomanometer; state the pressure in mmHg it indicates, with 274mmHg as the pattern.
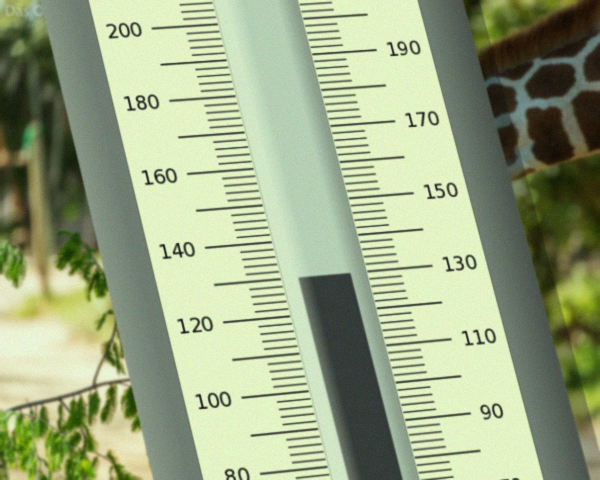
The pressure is 130mmHg
